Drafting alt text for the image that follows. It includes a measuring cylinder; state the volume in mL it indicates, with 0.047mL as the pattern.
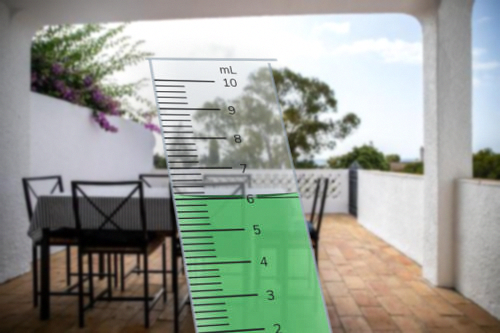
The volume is 6mL
